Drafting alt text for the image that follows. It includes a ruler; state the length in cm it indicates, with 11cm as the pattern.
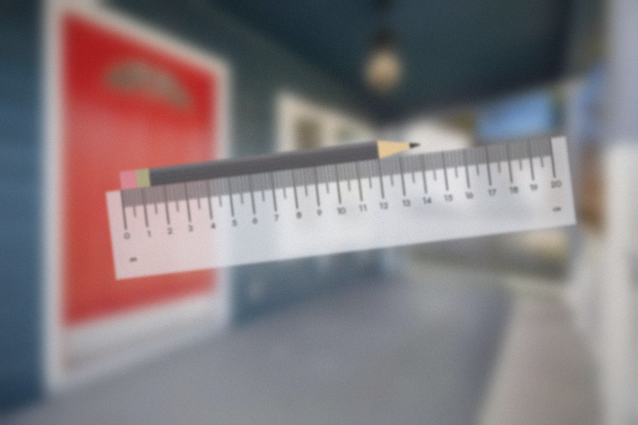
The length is 14cm
